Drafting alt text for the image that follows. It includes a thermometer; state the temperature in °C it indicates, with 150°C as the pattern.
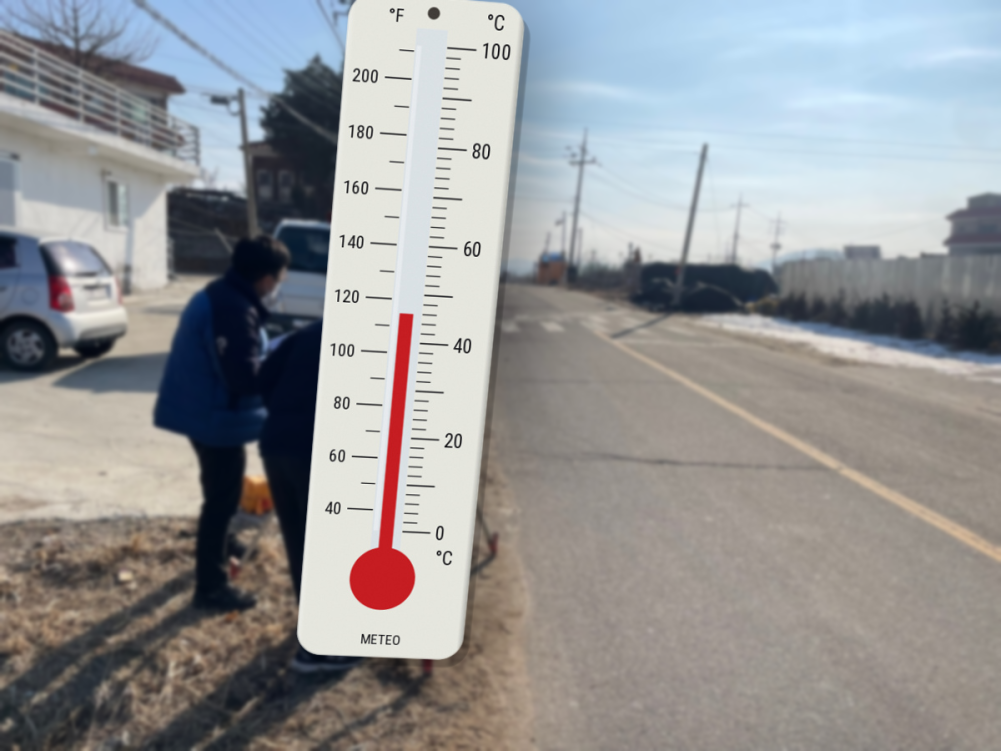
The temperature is 46°C
